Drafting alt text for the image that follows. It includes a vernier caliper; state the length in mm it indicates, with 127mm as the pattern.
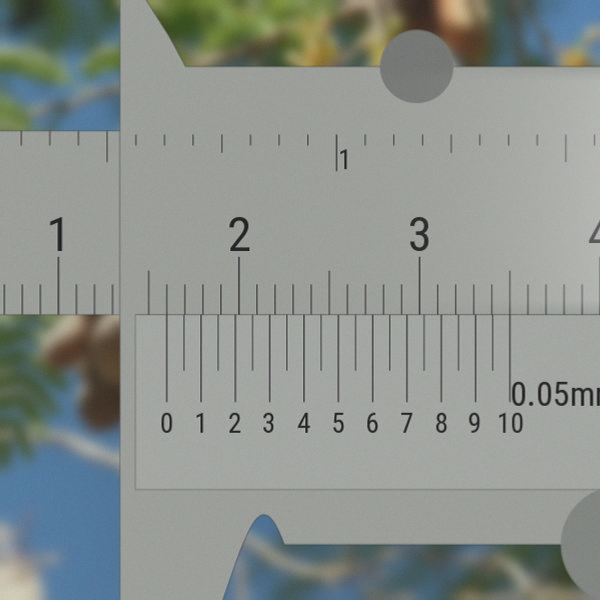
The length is 16.0mm
